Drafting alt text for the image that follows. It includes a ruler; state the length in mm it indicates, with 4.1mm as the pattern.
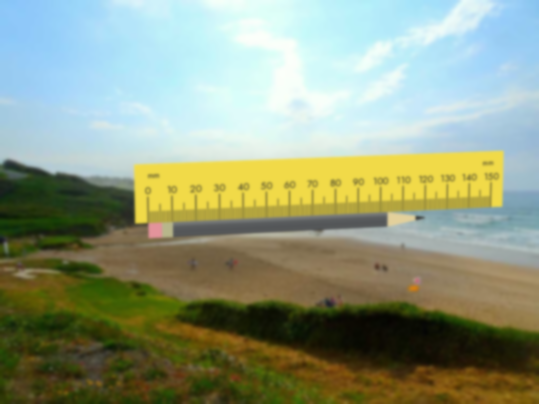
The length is 120mm
